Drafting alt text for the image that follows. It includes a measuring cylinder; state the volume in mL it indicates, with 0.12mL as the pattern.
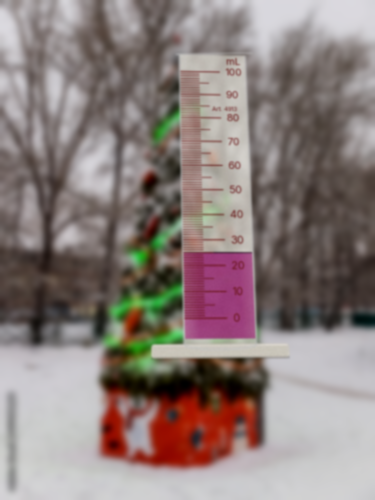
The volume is 25mL
